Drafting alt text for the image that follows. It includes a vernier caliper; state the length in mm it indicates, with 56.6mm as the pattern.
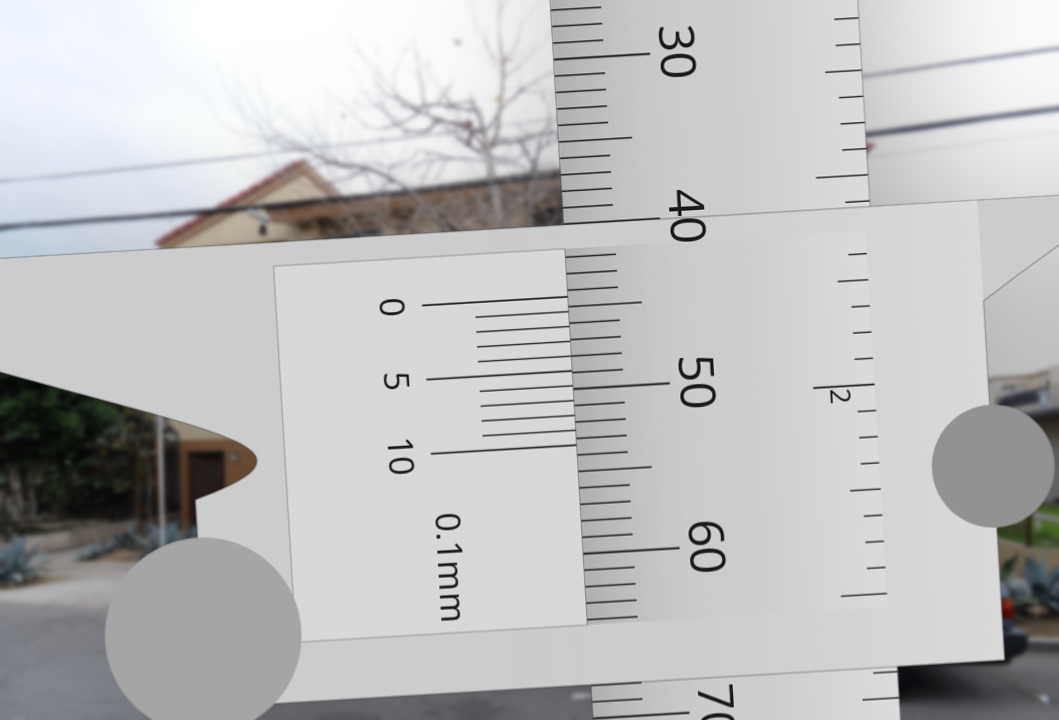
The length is 44.4mm
